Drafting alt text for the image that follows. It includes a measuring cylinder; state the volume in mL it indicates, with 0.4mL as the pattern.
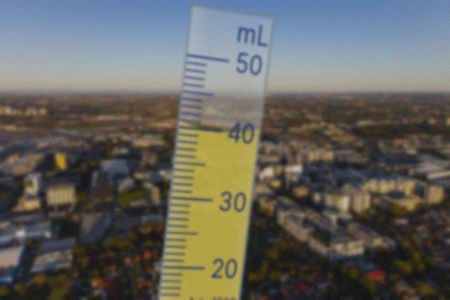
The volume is 40mL
